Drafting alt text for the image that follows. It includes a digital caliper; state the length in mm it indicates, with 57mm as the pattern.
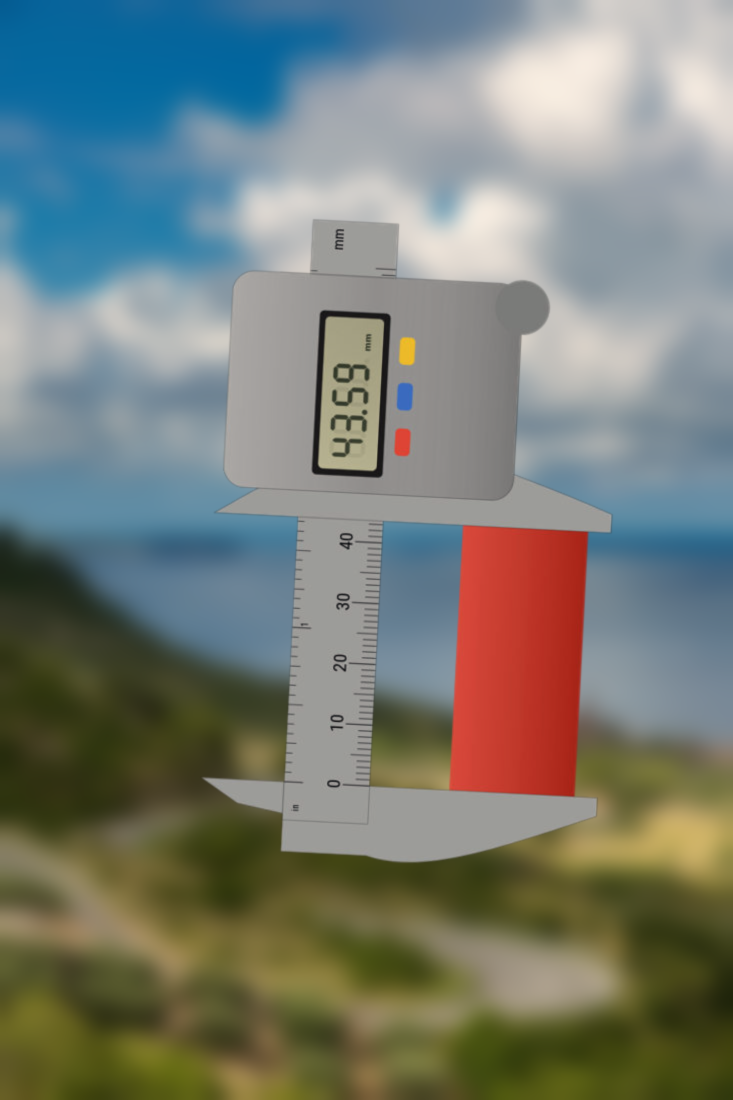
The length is 43.59mm
